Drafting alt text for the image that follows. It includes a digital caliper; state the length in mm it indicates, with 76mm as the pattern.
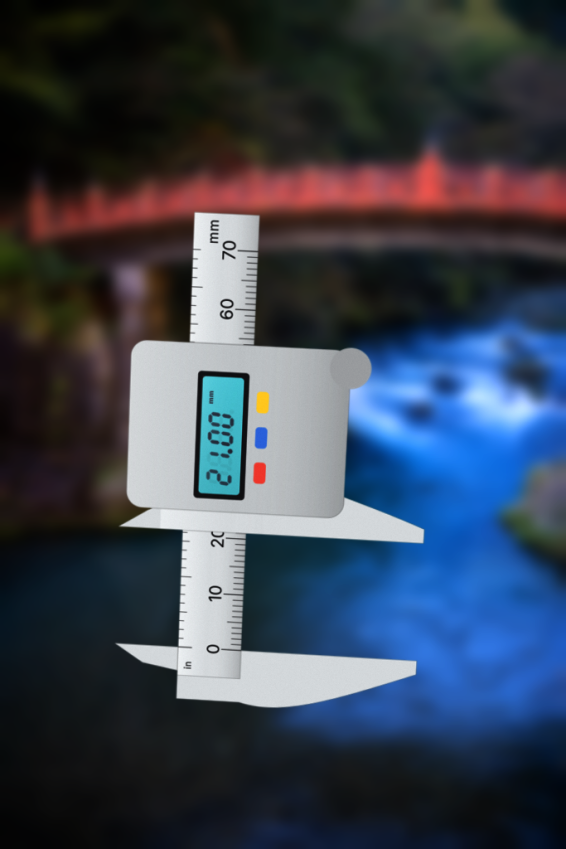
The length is 21.00mm
